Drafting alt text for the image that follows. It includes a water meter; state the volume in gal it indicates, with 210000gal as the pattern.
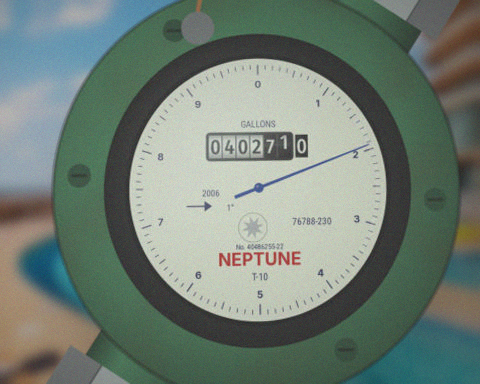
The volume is 402711.9gal
